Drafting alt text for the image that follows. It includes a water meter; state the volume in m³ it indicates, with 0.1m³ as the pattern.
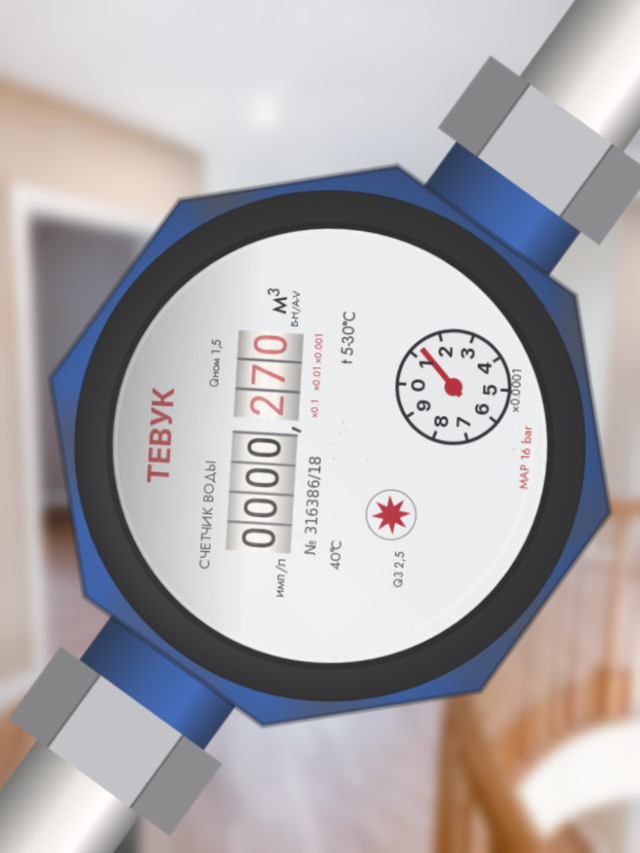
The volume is 0.2701m³
